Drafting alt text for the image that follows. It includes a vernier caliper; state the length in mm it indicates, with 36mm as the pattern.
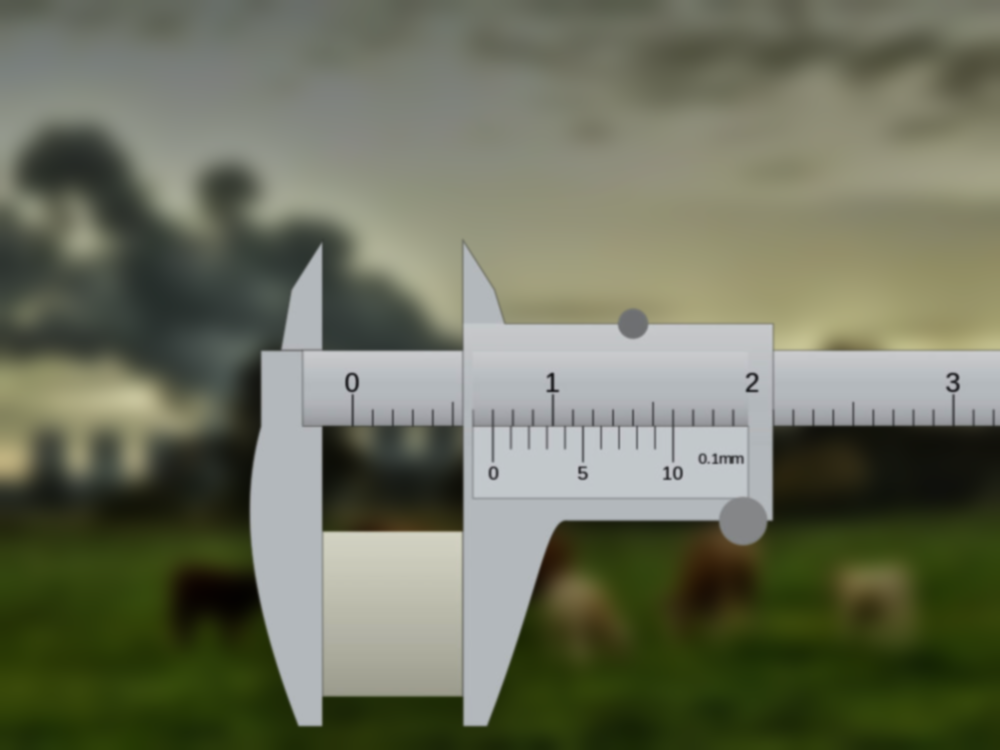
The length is 7.0mm
